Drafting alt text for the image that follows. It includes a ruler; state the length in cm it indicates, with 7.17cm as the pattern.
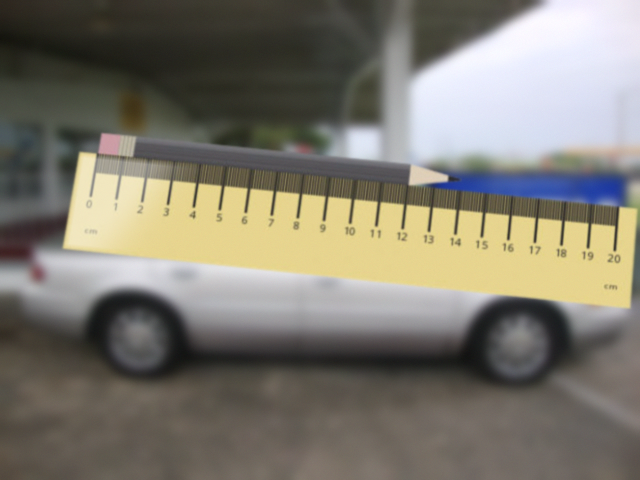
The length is 14cm
